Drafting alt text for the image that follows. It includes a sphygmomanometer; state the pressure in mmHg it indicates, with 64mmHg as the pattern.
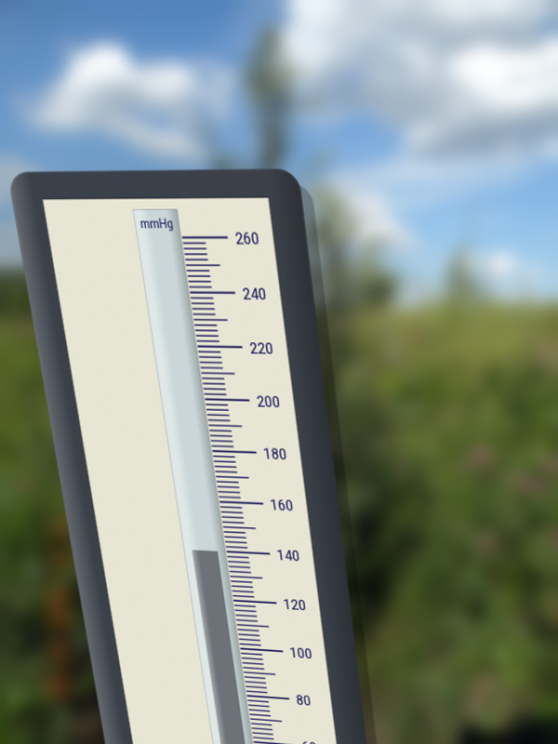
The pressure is 140mmHg
